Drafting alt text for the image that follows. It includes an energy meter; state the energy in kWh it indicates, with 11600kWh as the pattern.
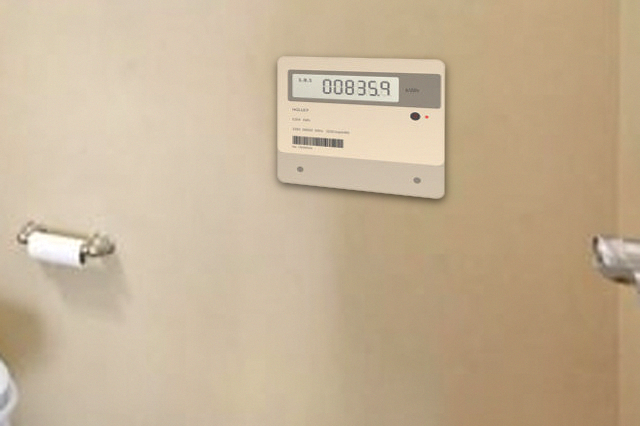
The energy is 835.9kWh
